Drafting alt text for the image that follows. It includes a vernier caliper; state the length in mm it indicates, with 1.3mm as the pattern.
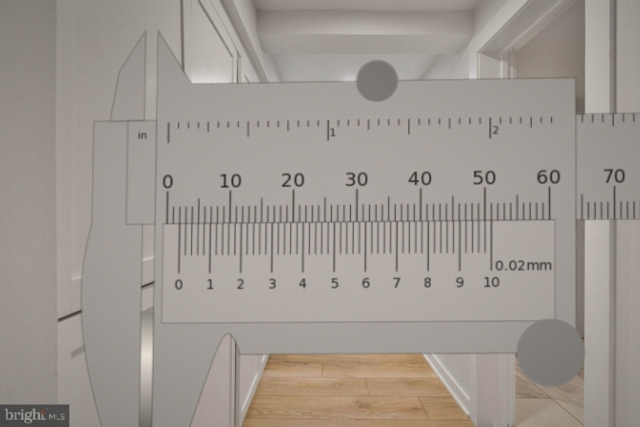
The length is 2.0mm
